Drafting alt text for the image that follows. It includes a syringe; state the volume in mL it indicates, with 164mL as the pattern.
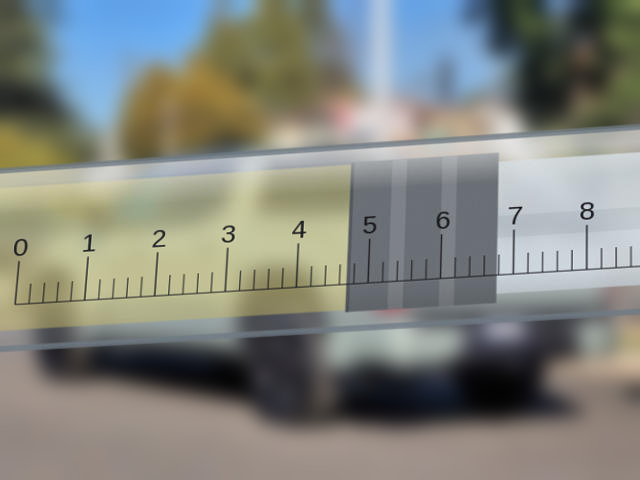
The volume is 4.7mL
